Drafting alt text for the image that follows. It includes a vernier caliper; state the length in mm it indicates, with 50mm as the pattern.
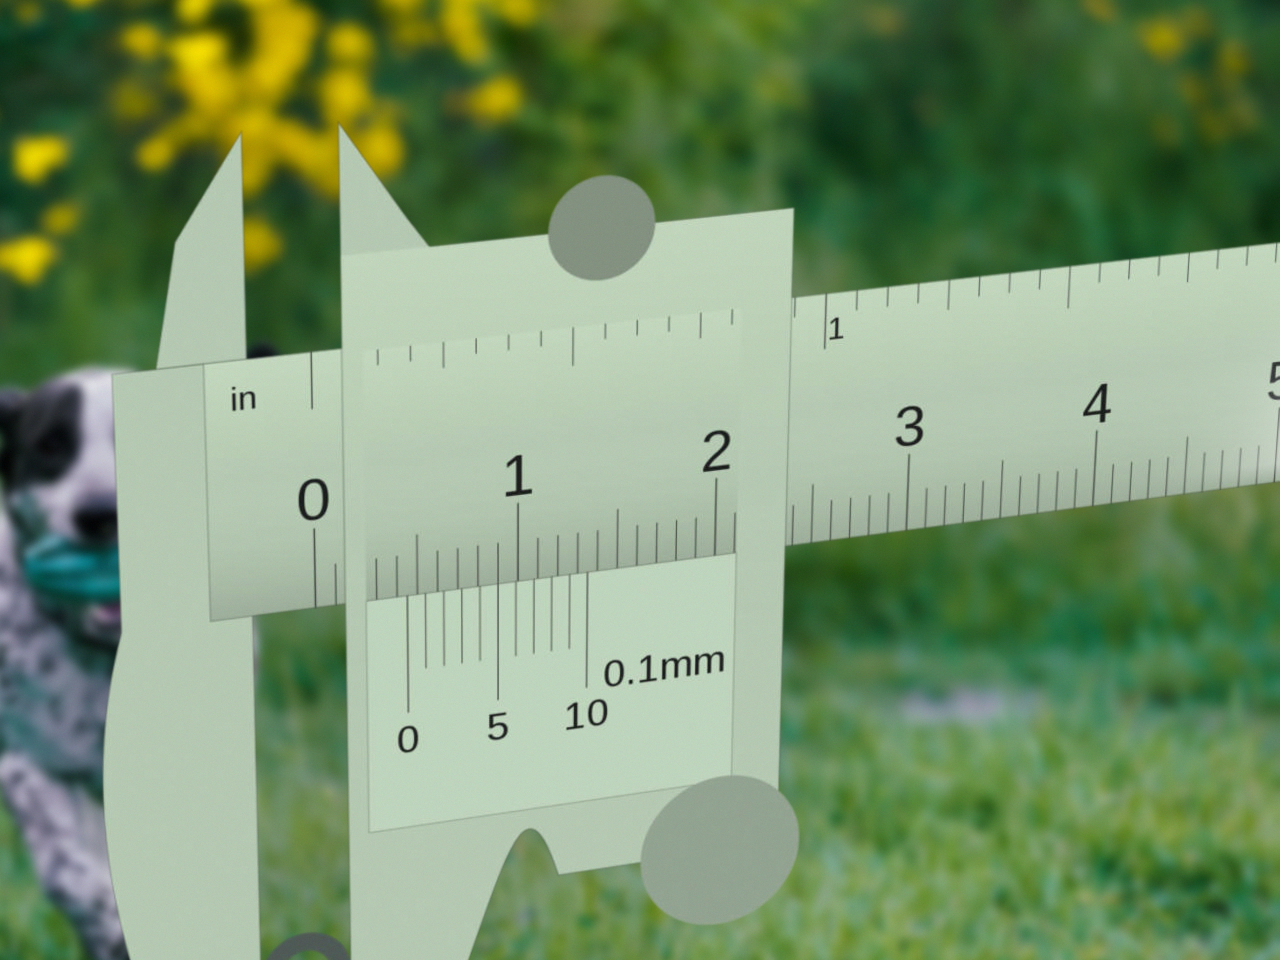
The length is 4.5mm
